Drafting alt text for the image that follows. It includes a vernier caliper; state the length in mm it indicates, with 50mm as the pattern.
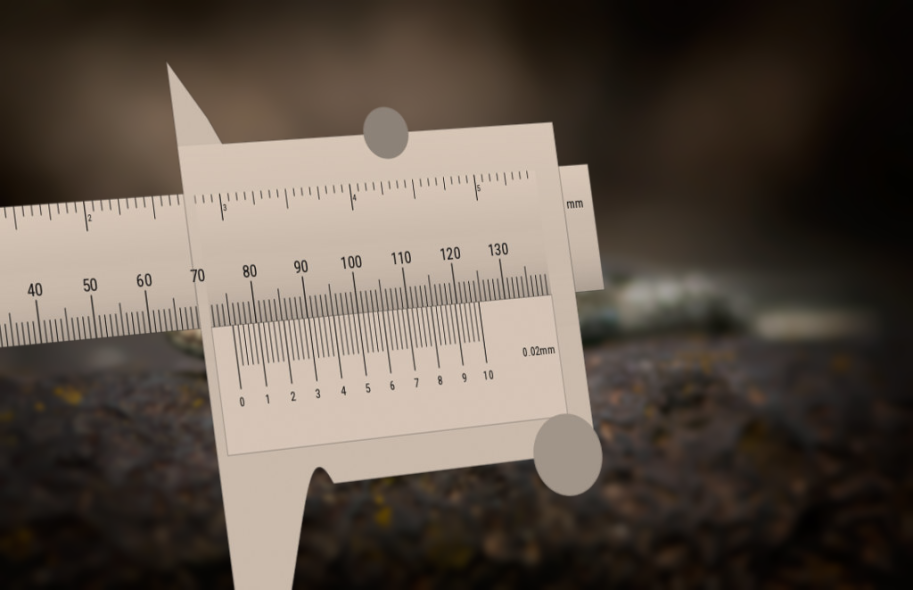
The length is 75.5mm
